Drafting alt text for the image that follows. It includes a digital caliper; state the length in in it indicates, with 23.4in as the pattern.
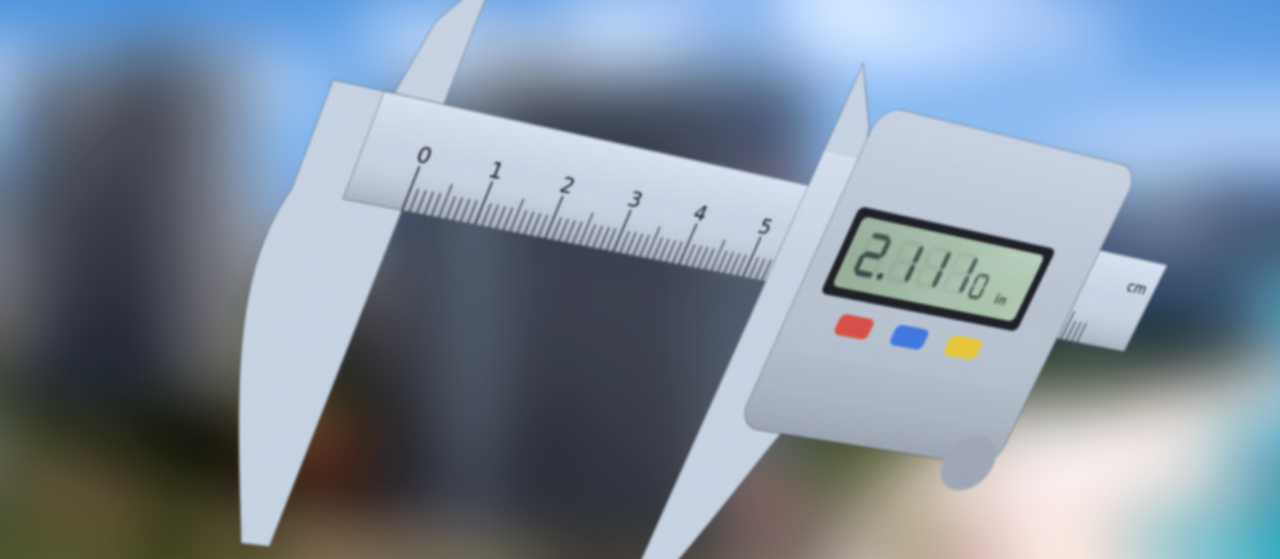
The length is 2.1110in
